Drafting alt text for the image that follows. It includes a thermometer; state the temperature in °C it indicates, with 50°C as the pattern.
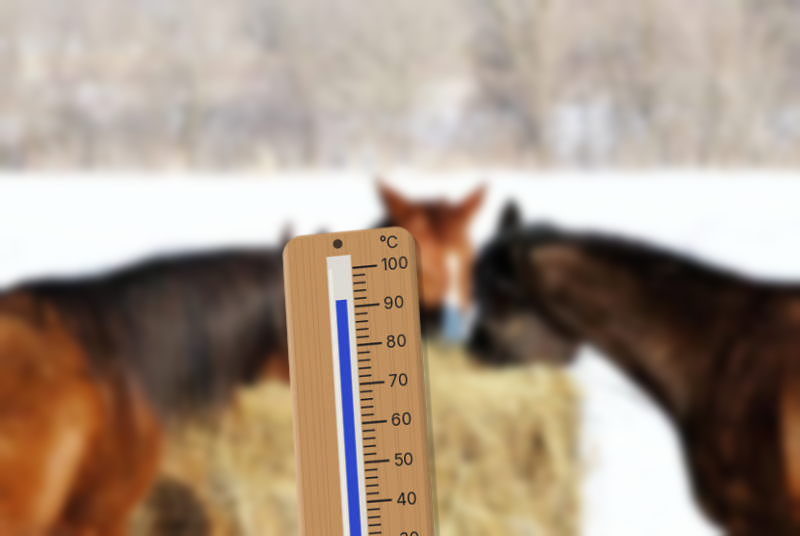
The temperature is 92°C
